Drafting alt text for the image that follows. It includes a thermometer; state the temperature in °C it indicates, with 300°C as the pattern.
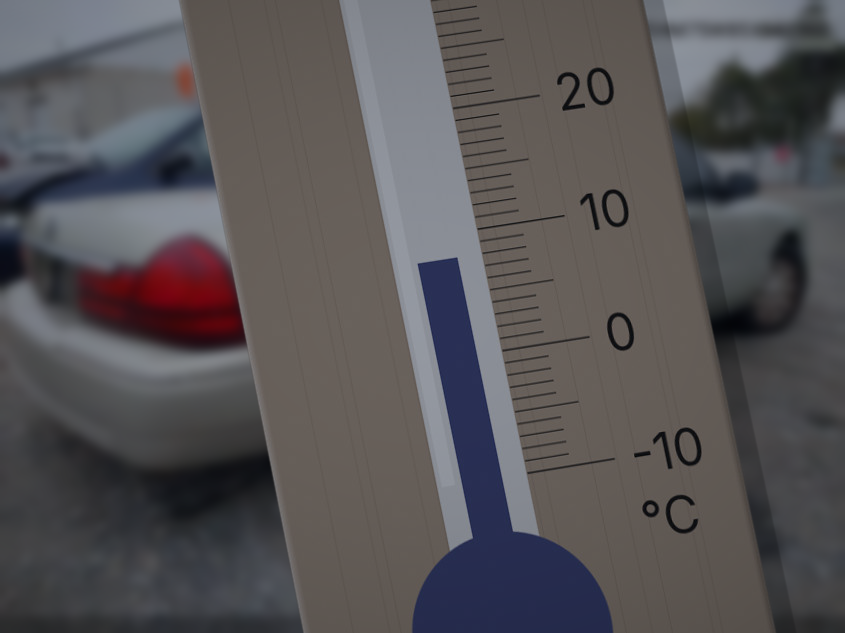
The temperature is 8°C
